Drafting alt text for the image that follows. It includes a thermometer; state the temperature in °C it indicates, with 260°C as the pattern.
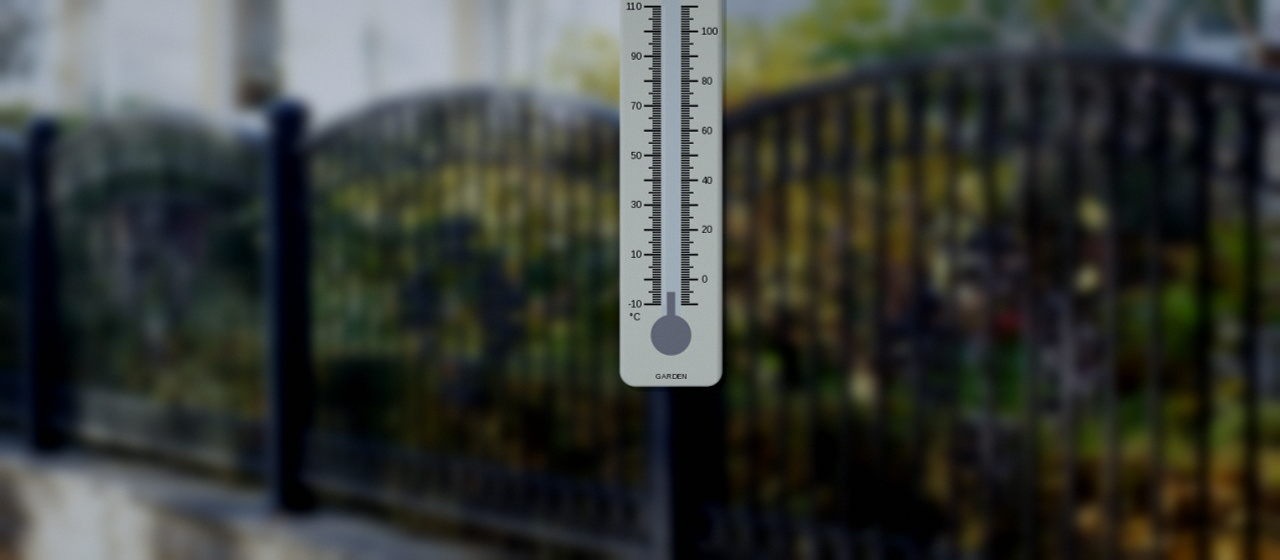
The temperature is -5°C
